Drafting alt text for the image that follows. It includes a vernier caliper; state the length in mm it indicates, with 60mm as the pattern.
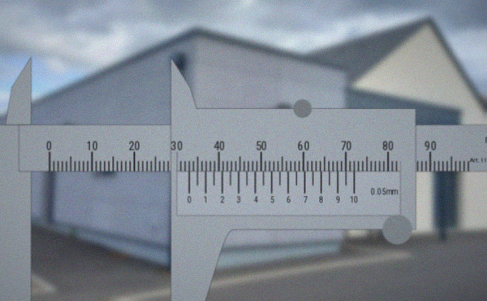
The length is 33.0mm
